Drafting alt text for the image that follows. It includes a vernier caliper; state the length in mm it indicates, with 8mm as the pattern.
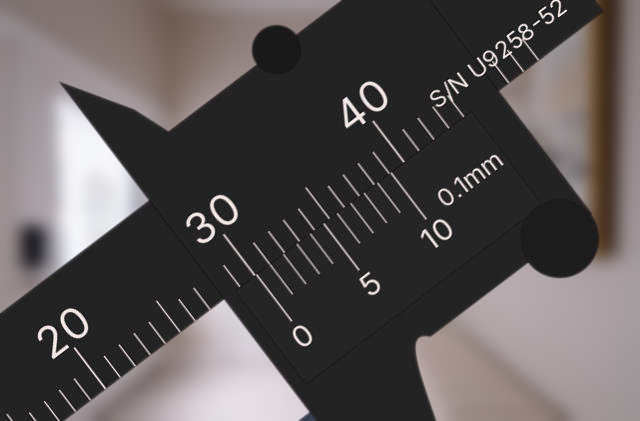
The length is 30.1mm
